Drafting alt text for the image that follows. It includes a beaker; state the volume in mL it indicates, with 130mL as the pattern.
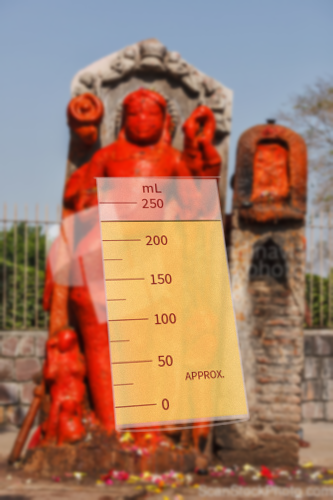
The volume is 225mL
